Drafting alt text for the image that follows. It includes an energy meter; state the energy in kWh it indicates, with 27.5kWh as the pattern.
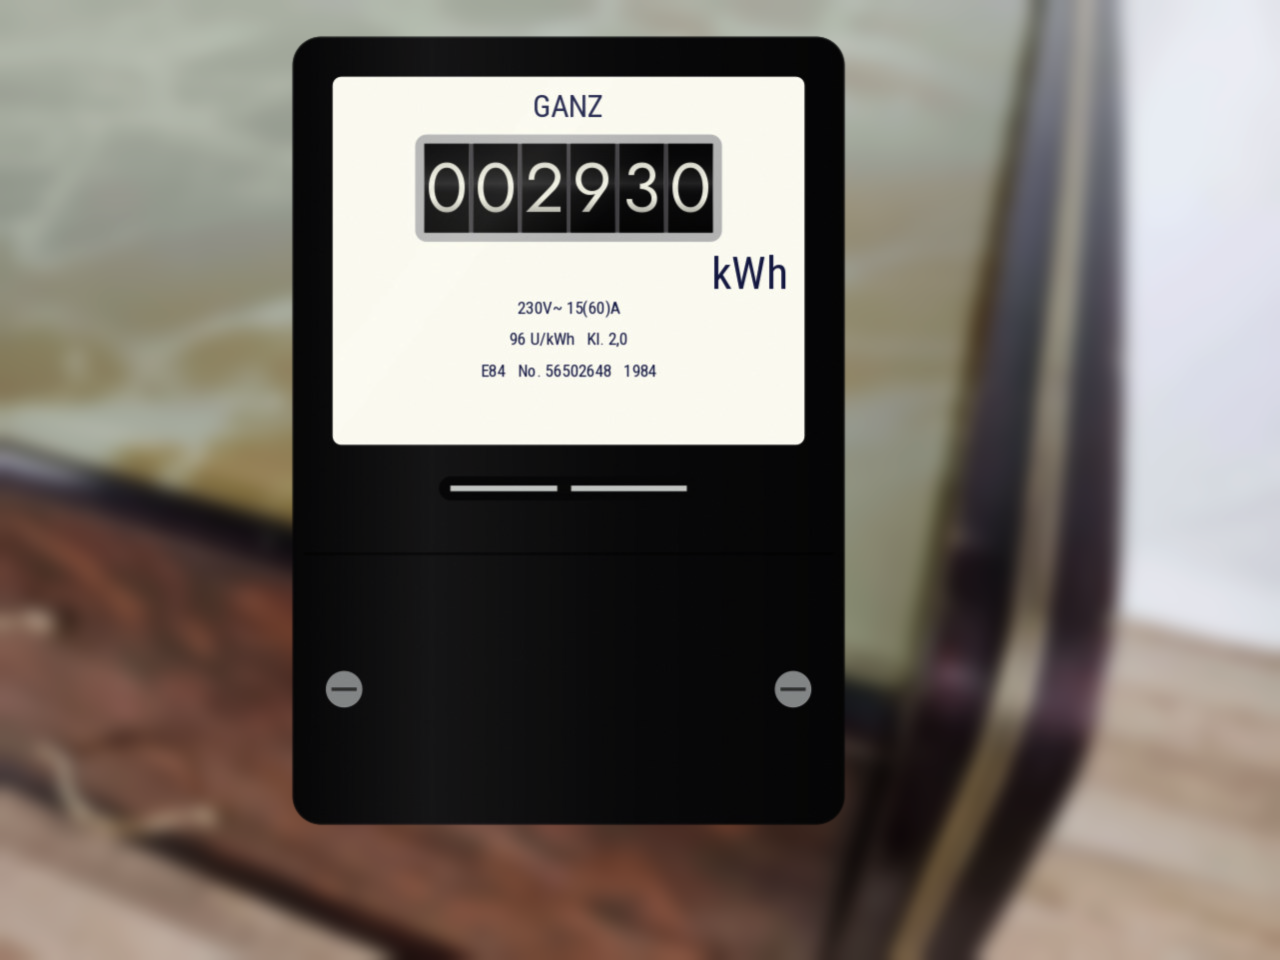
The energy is 2930kWh
